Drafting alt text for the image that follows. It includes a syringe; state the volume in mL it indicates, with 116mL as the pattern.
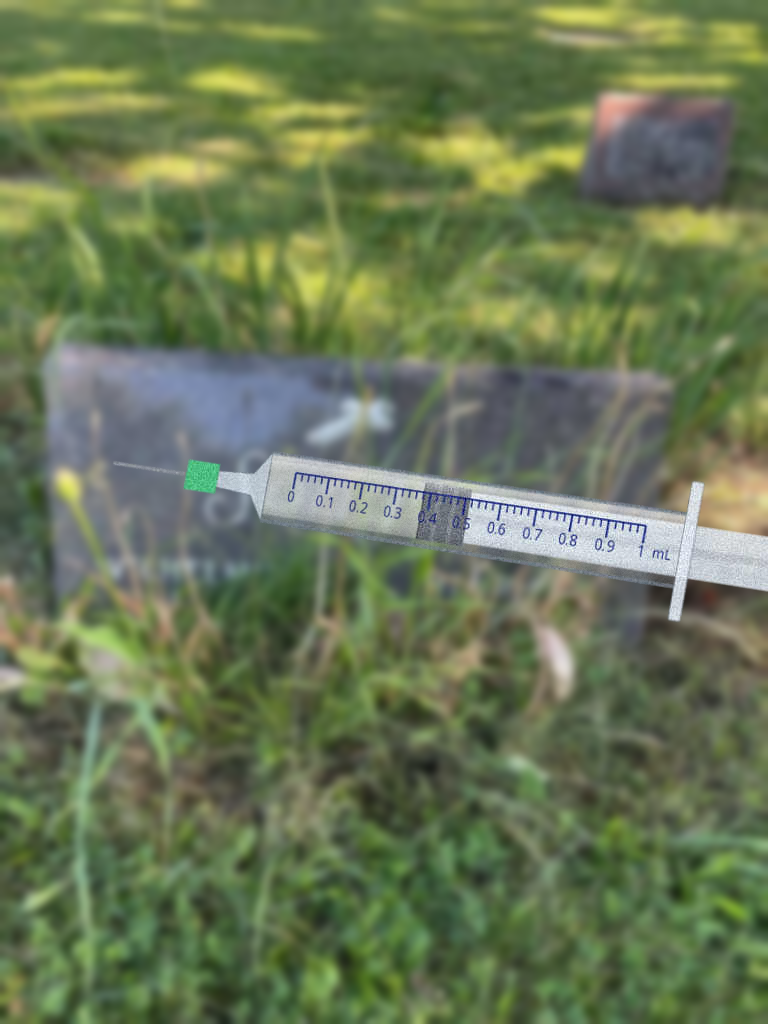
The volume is 0.38mL
